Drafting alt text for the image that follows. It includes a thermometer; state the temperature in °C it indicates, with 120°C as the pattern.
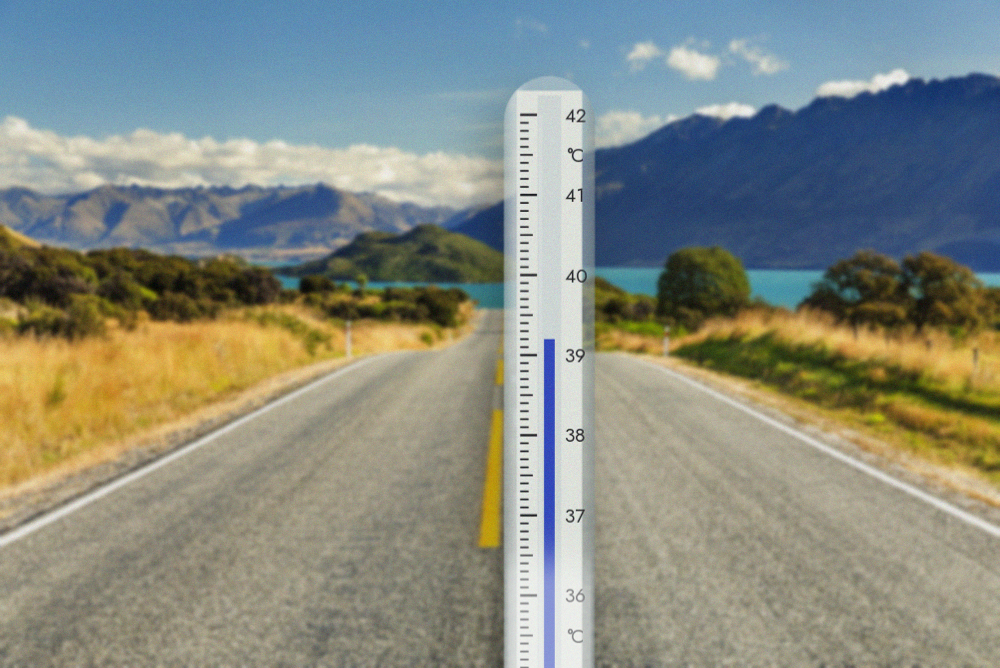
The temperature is 39.2°C
